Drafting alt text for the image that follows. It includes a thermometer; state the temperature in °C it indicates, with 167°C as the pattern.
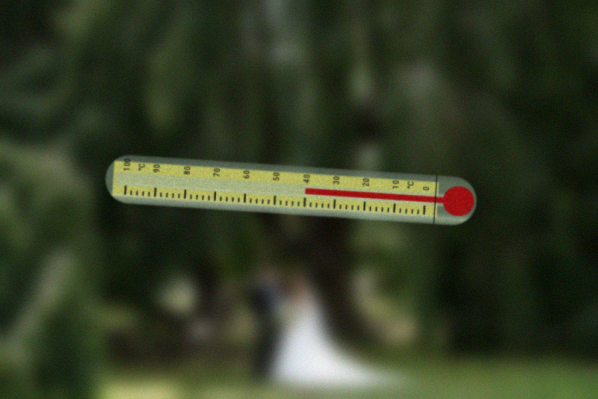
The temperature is 40°C
